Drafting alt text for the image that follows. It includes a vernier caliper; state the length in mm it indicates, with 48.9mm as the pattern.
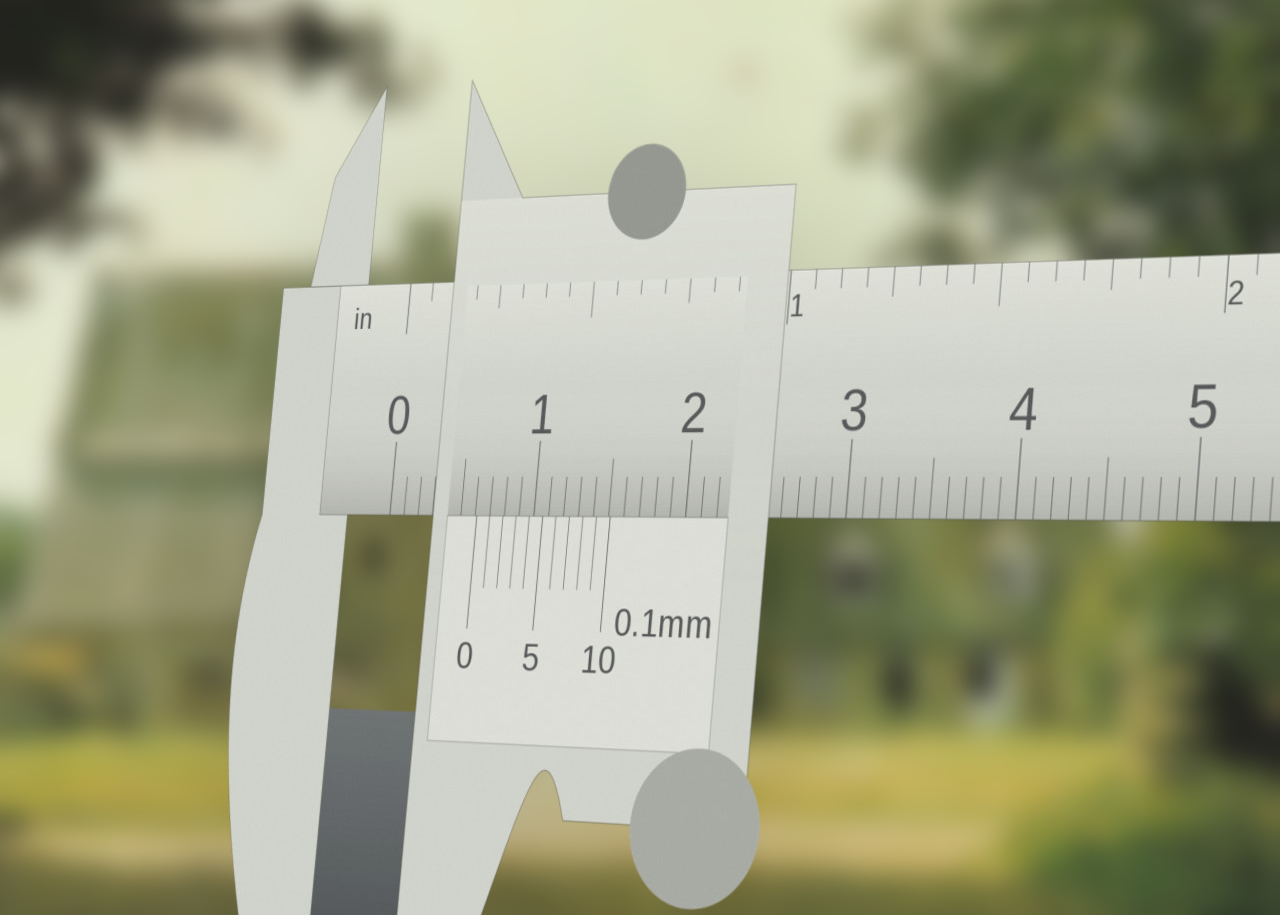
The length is 6.1mm
